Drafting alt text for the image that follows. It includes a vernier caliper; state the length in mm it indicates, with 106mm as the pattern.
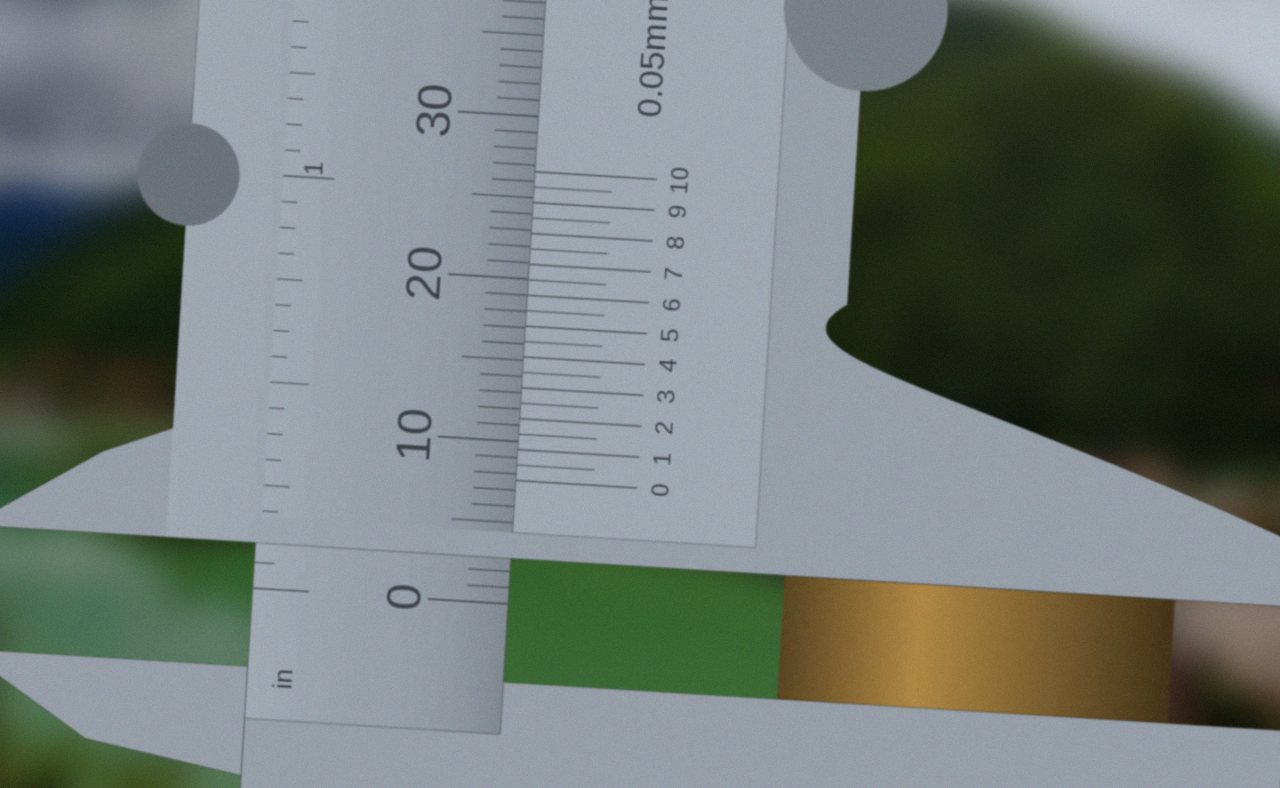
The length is 7.6mm
